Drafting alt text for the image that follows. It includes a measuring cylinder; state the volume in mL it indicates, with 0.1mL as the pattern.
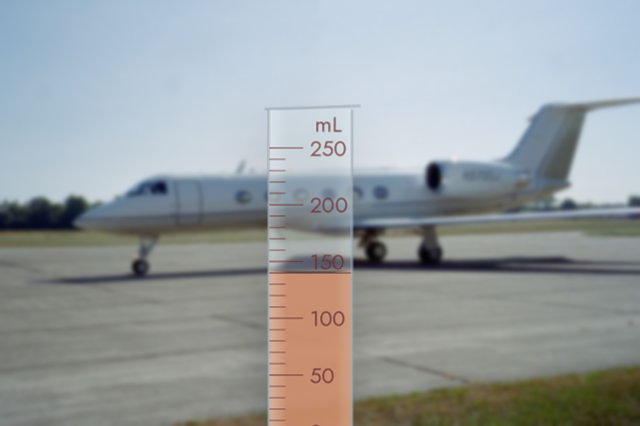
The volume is 140mL
